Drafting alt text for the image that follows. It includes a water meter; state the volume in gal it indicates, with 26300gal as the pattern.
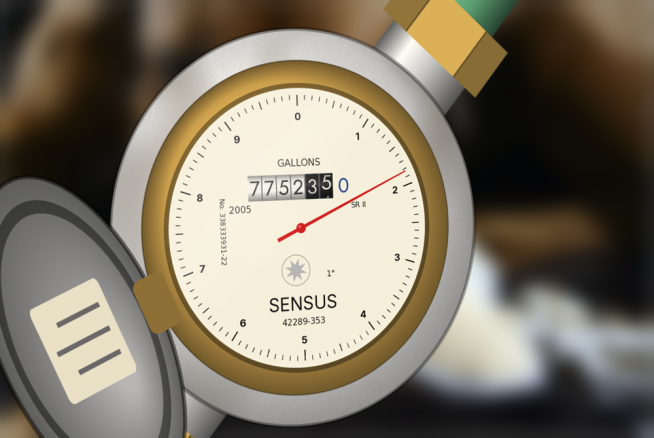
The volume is 7752351.8gal
